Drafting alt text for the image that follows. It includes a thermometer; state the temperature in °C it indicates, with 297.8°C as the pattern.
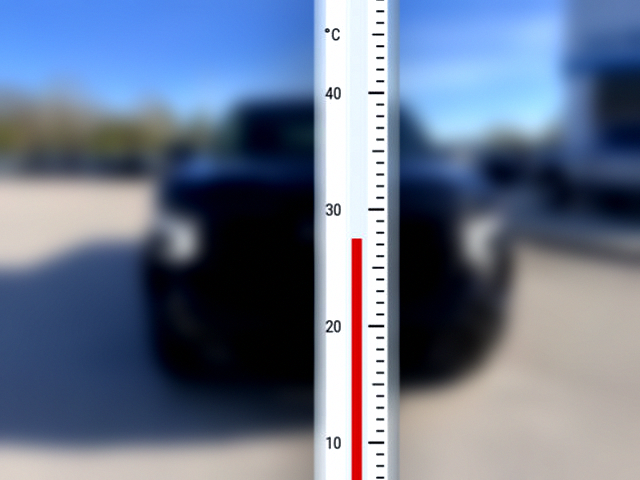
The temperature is 27.5°C
